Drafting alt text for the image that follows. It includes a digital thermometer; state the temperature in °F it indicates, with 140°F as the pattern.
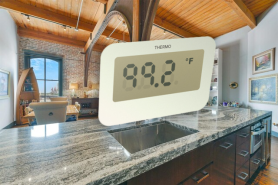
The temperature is 99.2°F
